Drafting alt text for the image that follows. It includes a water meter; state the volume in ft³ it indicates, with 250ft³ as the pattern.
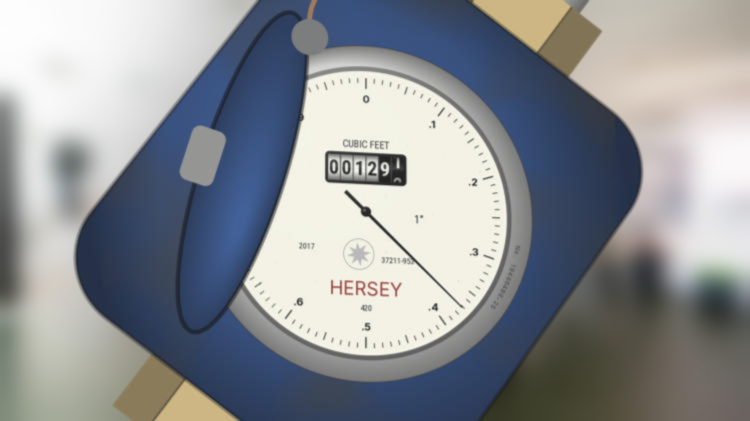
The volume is 1291.37ft³
